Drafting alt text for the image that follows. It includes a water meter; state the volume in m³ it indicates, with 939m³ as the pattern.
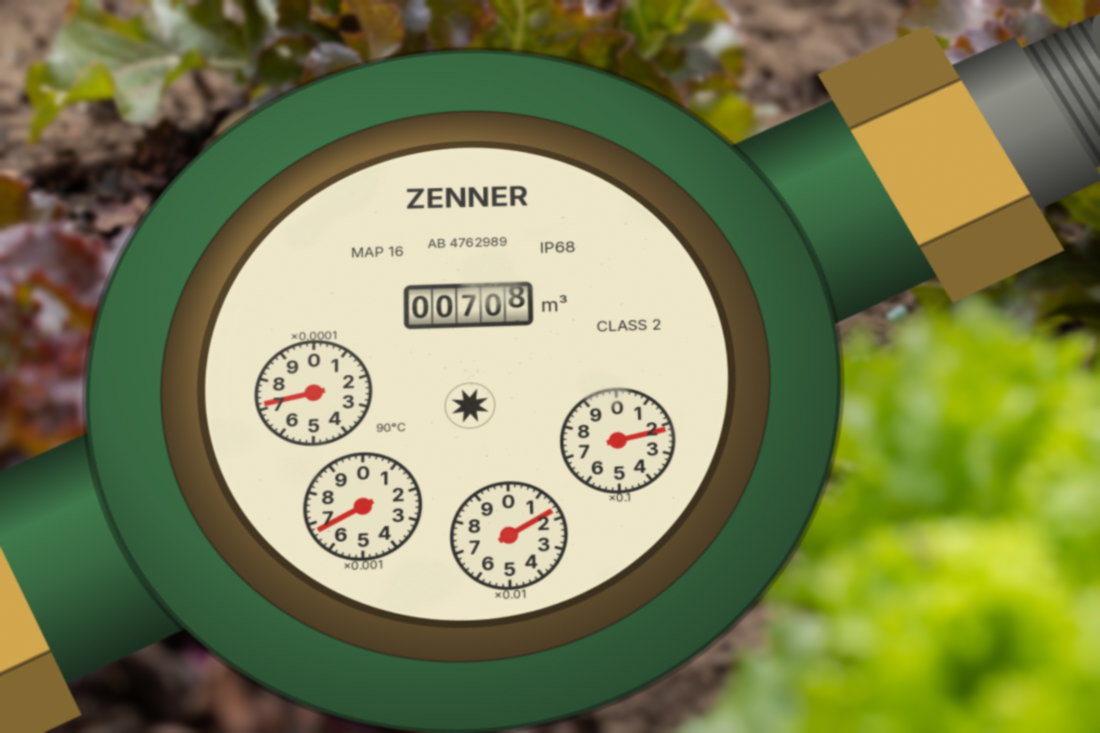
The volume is 708.2167m³
